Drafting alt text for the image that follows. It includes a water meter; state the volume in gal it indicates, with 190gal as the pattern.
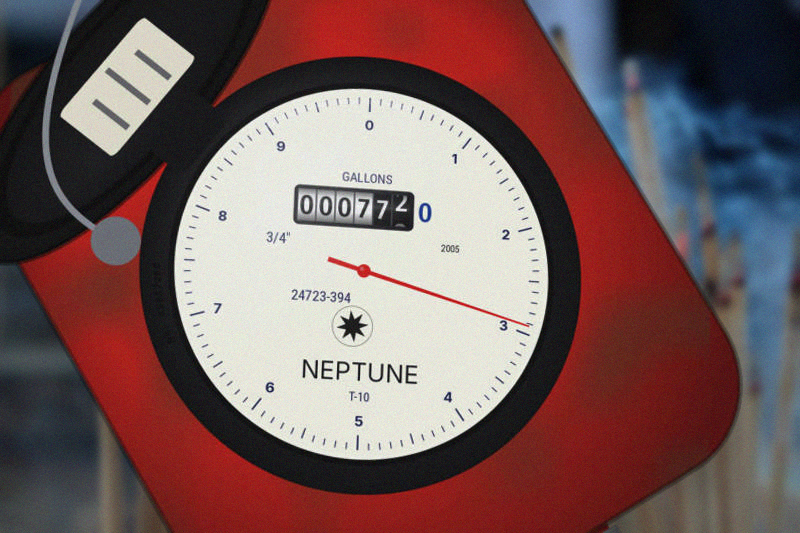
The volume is 7722.9gal
